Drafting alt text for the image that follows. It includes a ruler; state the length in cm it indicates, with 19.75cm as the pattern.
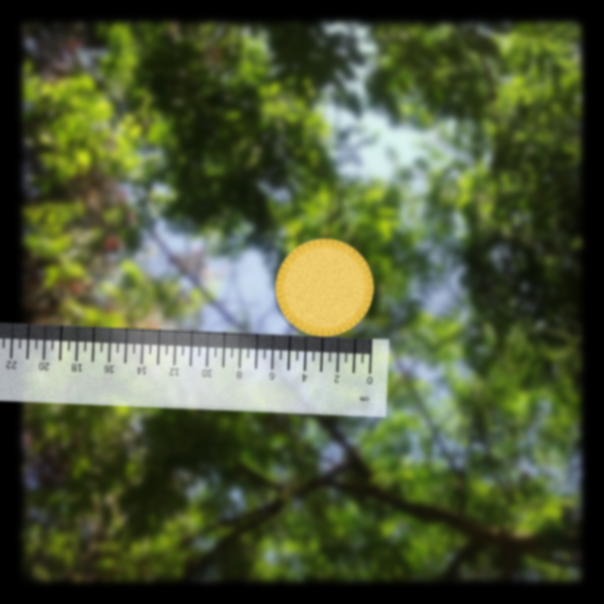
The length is 6cm
